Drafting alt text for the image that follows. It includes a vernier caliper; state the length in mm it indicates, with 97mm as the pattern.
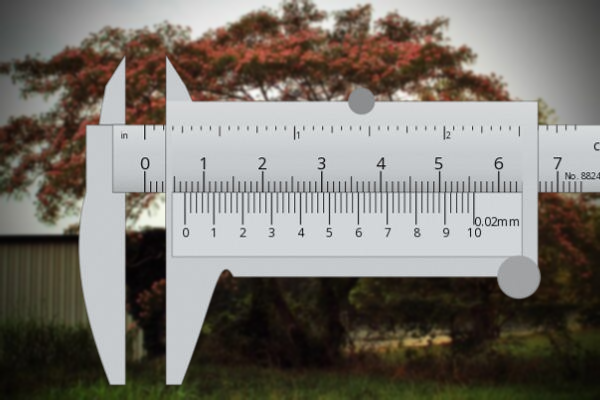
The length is 6.8mm
